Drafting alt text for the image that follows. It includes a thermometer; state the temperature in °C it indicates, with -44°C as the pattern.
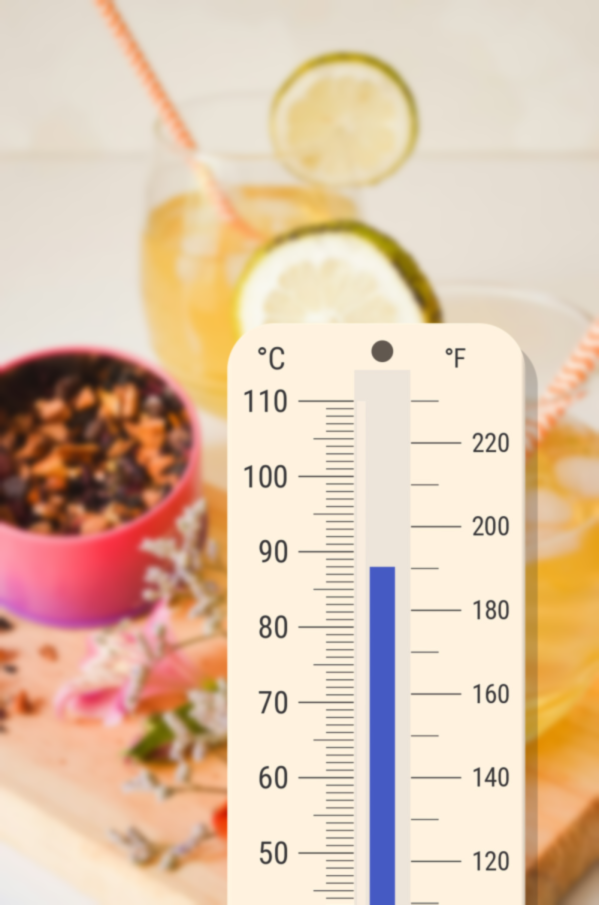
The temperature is 88°C
